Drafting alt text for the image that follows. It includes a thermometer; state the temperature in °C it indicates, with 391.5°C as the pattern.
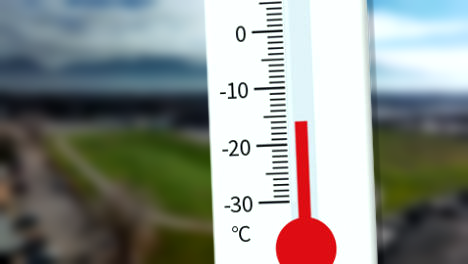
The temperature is -16°C
